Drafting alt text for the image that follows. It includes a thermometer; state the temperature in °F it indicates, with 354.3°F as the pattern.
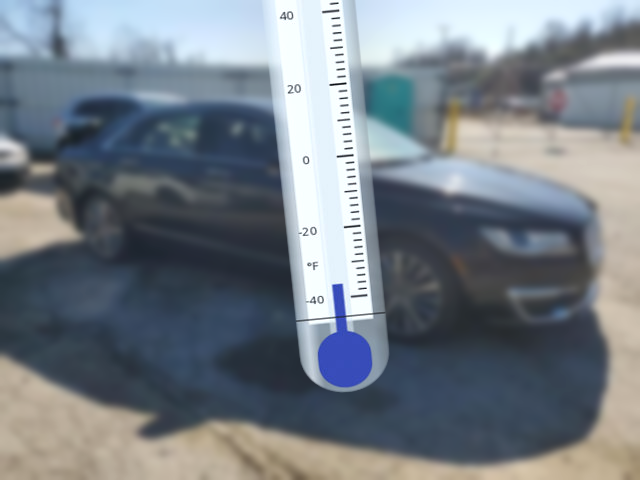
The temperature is -36°F
